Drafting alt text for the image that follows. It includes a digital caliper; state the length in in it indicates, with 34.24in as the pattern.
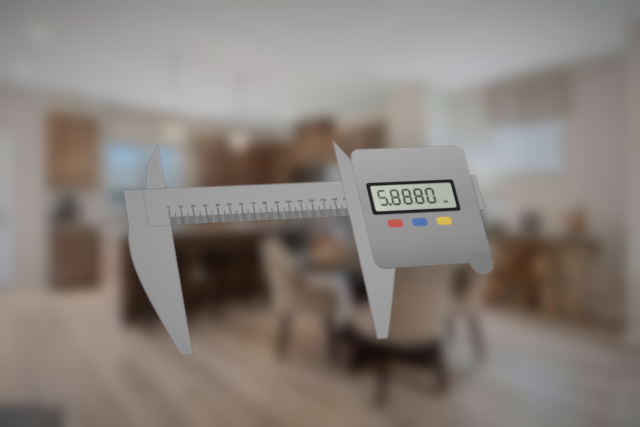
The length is 5.8880in
